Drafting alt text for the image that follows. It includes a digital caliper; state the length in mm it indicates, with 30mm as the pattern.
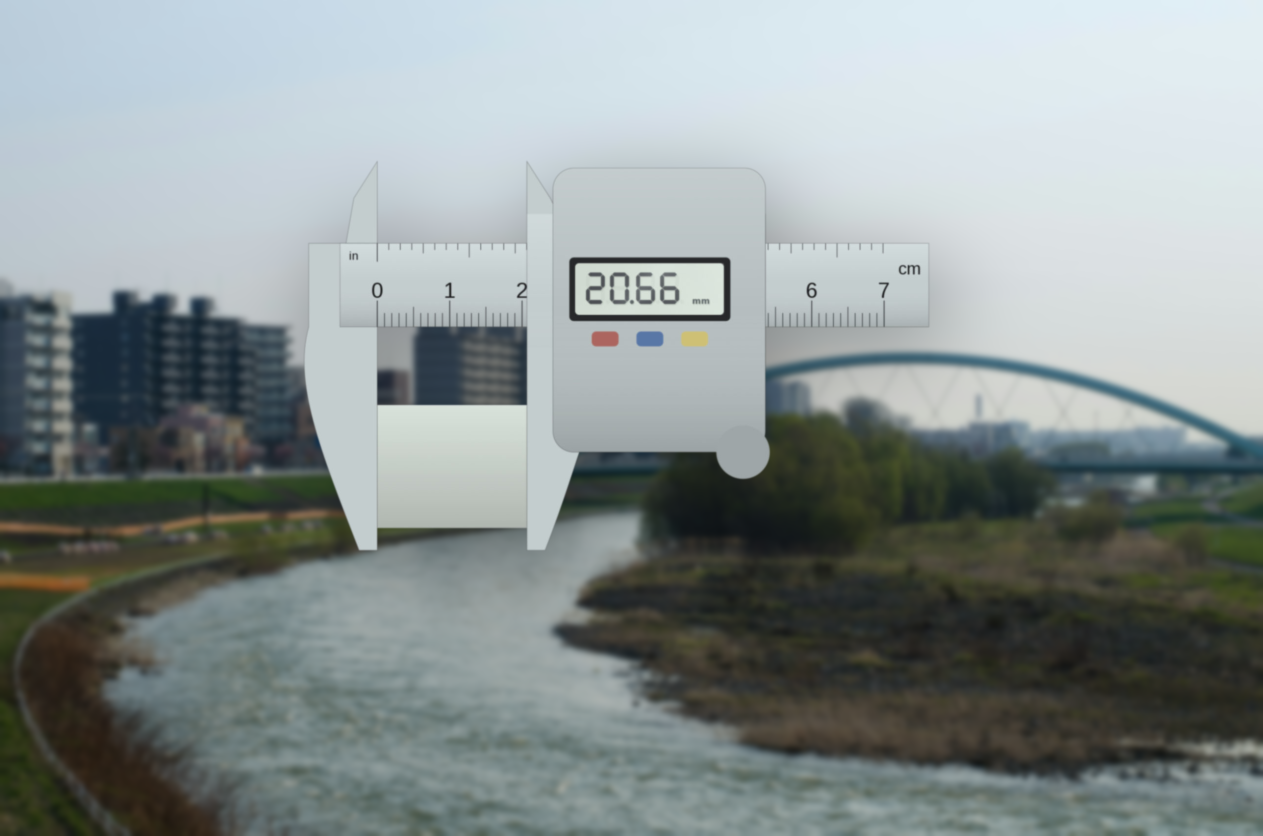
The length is 20.66mm
